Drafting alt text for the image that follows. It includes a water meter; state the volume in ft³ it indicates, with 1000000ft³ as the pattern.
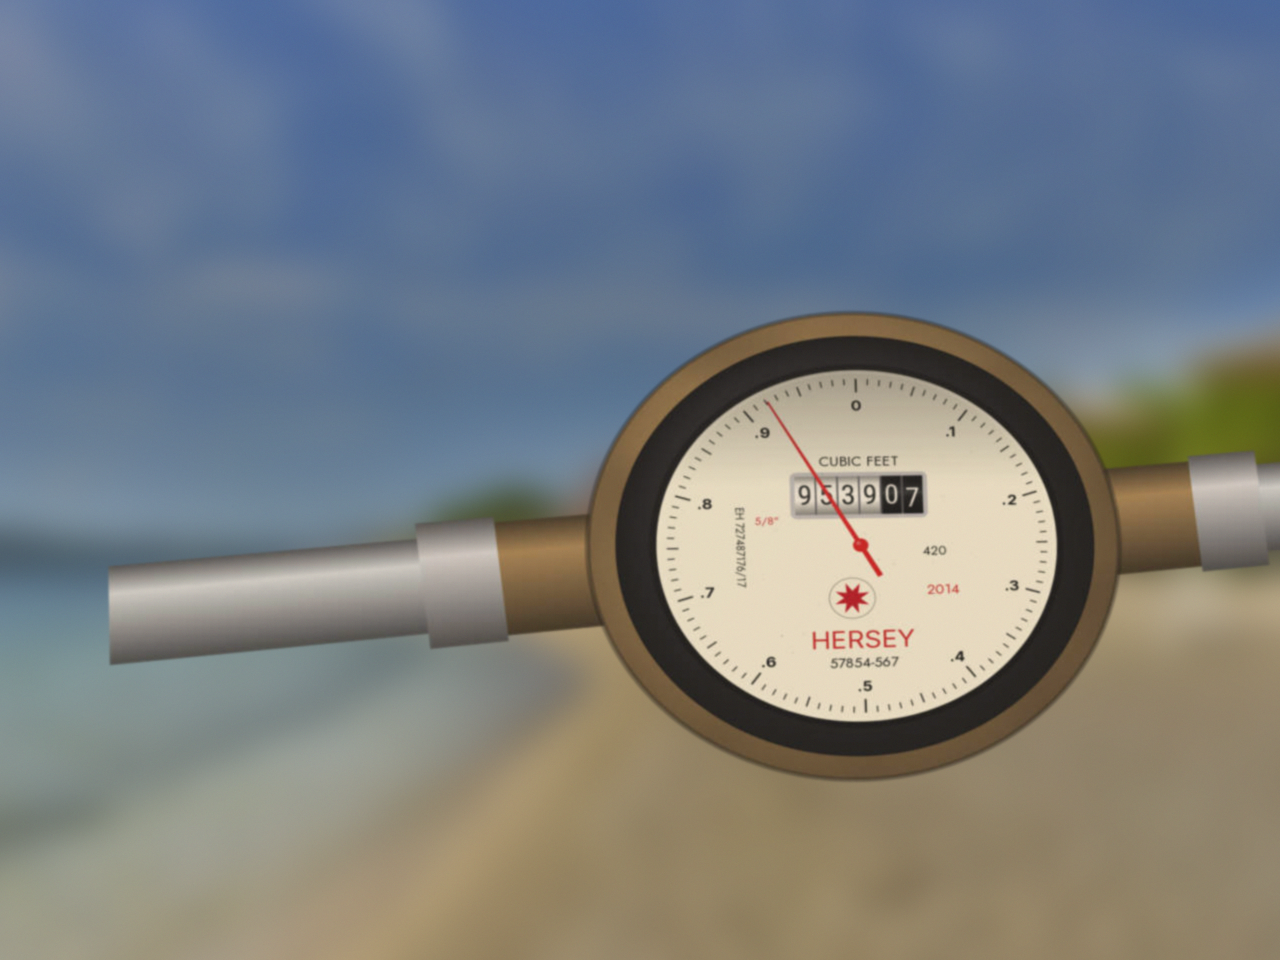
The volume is 953906.92ft³
